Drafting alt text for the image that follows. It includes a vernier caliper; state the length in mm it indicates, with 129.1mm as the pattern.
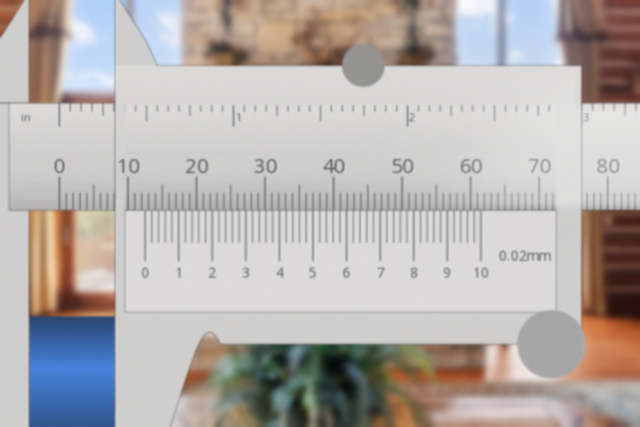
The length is 12.5mm
